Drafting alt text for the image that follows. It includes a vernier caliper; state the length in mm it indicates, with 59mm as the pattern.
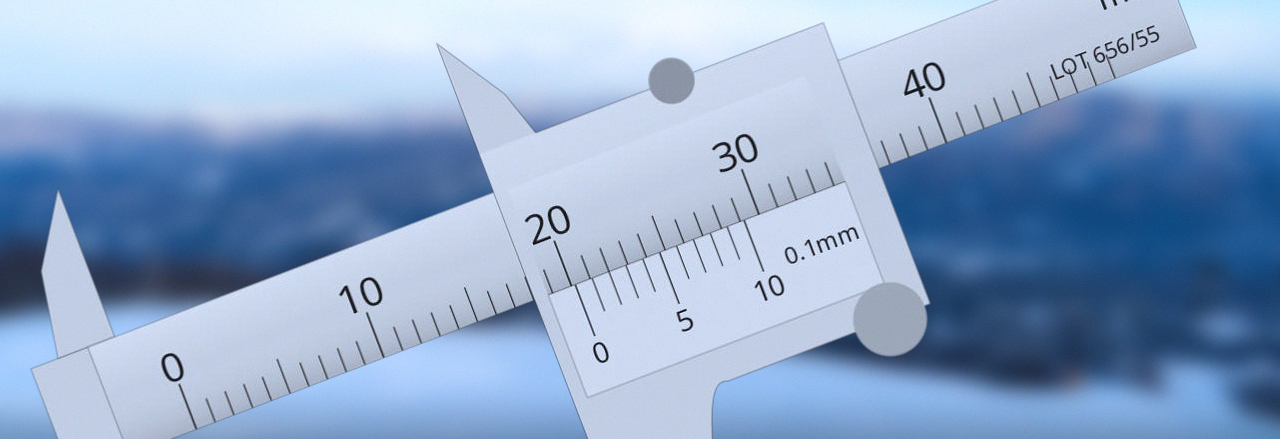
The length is 20.2mm
